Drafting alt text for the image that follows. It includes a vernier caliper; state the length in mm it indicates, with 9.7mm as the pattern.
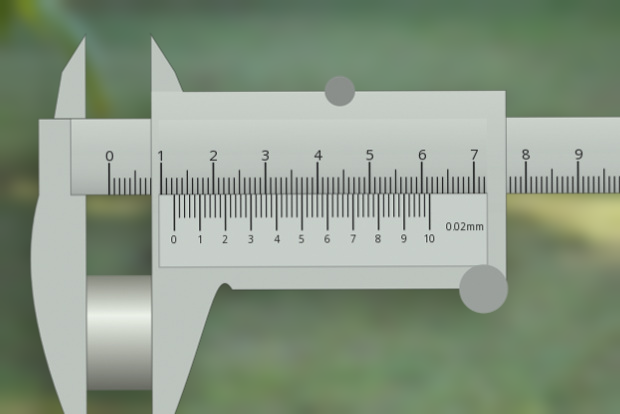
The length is 12.5mm
